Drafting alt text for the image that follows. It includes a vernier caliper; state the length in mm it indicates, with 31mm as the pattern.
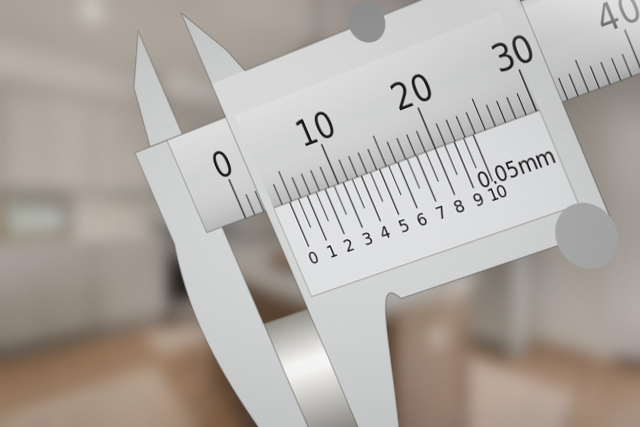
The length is 4.8mm
